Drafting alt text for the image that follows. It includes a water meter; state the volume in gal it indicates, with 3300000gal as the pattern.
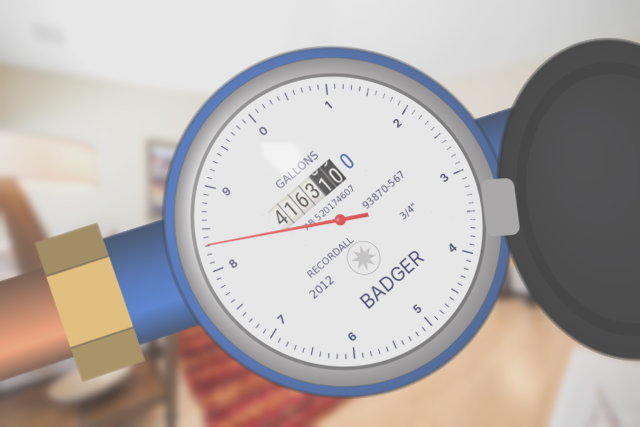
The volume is 4163098.3gal
